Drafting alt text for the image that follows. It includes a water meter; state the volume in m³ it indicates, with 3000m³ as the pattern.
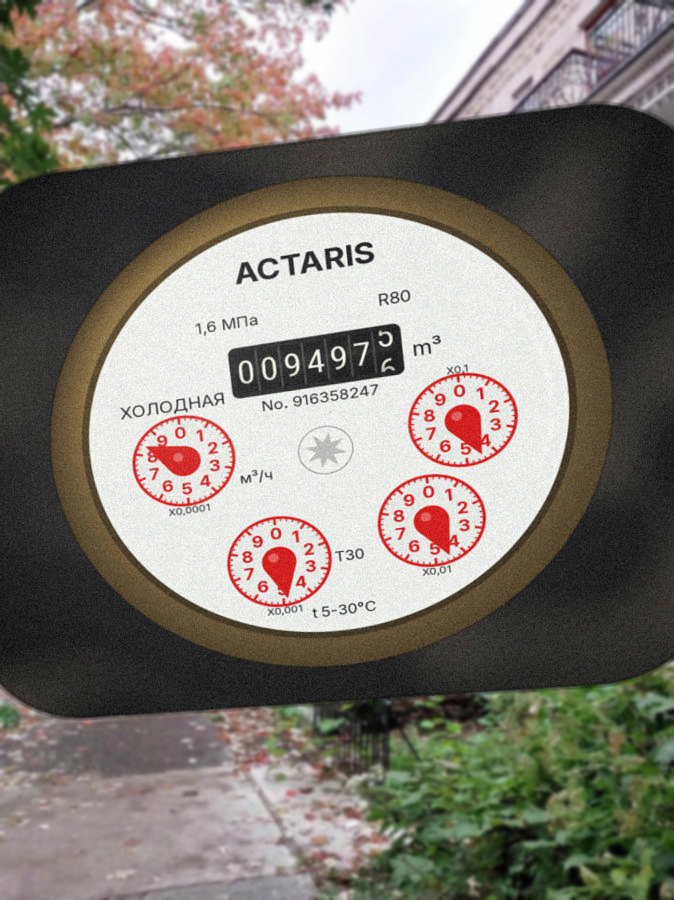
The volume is 94975.4448m³
